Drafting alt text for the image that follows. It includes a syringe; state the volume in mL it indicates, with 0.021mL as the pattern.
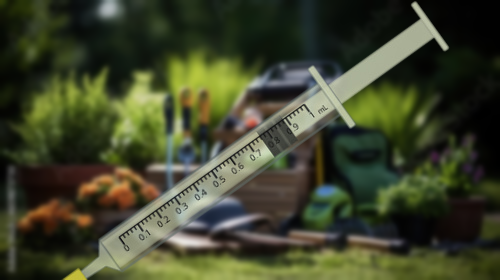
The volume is 0.76mL
